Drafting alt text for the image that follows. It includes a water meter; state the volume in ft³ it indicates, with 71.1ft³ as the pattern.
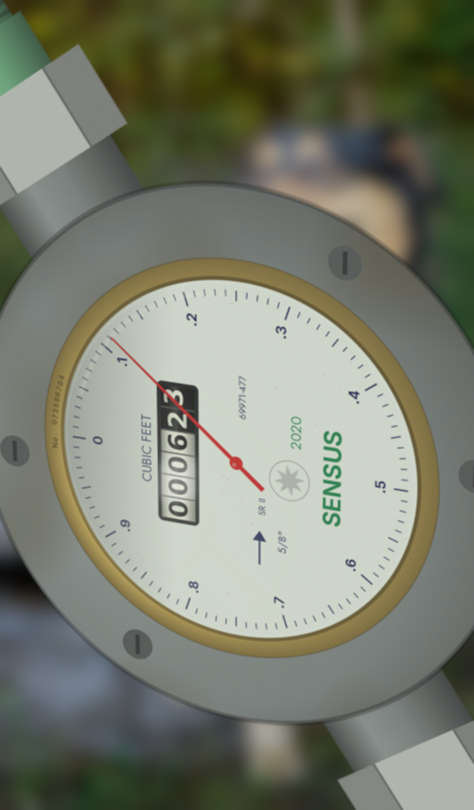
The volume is 623.11ft³
